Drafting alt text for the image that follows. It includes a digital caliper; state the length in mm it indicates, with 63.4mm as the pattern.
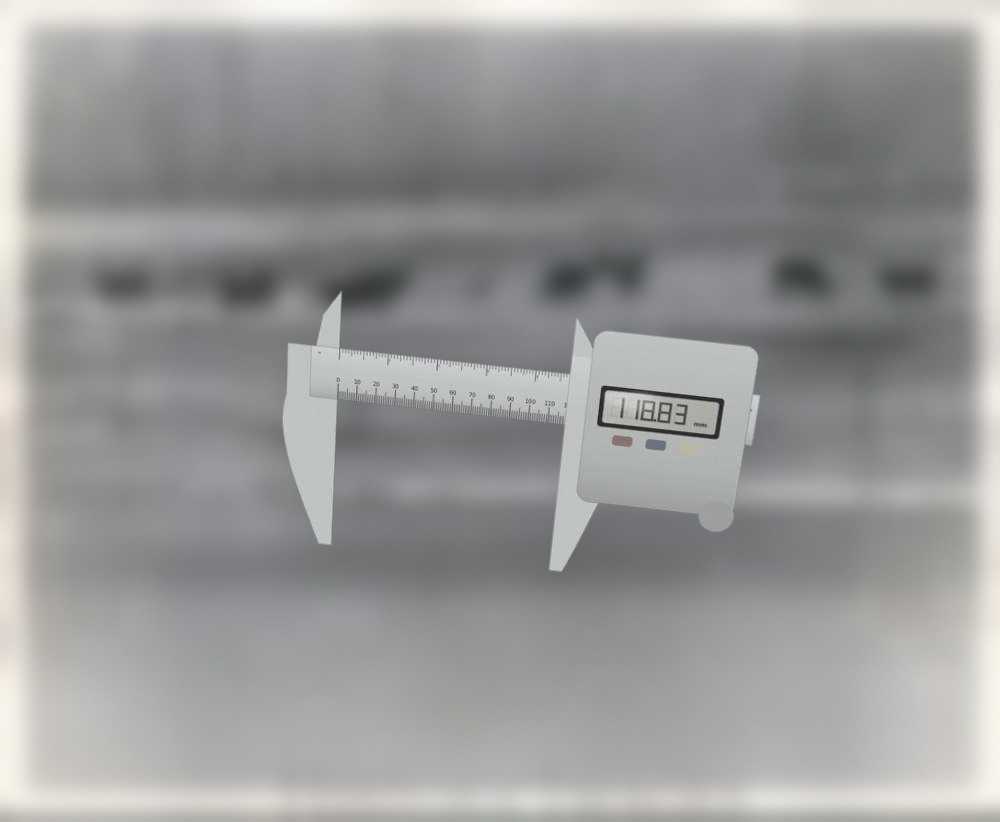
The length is 118.83mm
